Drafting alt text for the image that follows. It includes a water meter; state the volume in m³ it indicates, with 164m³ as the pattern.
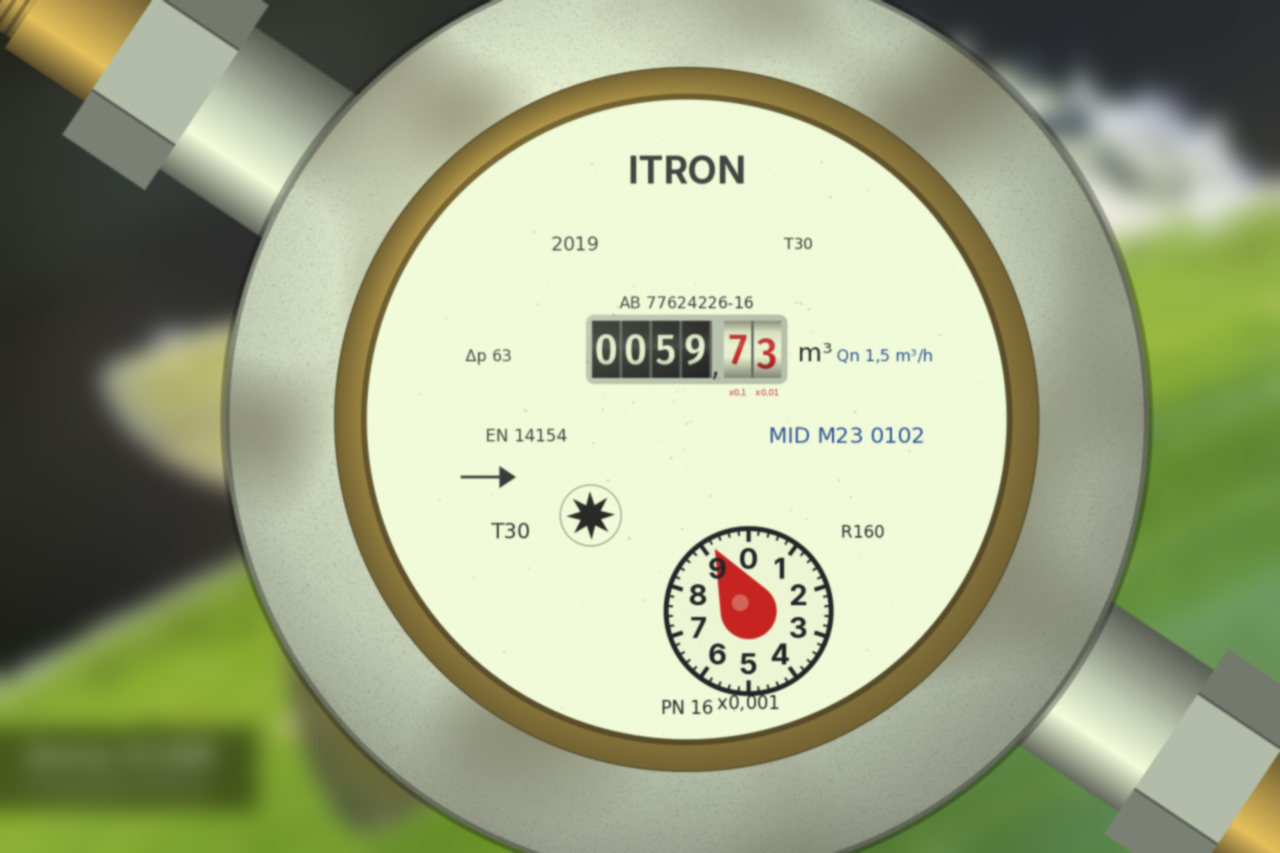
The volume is 59.729m³
